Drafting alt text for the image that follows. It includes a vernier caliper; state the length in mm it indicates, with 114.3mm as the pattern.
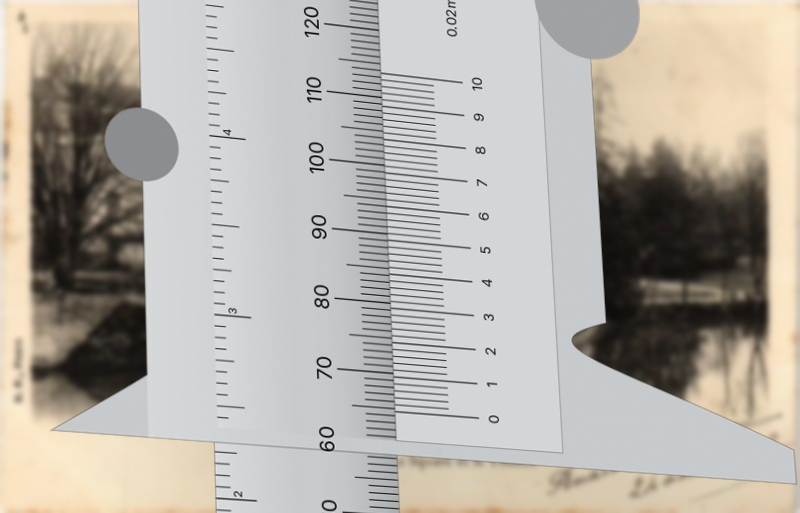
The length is 64.6mm
